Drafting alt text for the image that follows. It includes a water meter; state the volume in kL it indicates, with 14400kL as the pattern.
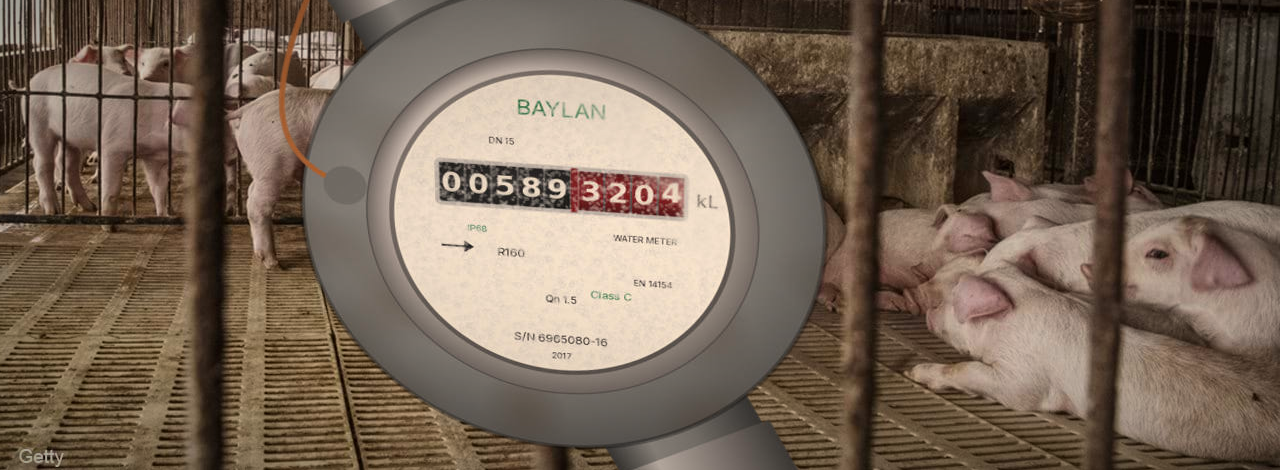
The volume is 589.3204kL
